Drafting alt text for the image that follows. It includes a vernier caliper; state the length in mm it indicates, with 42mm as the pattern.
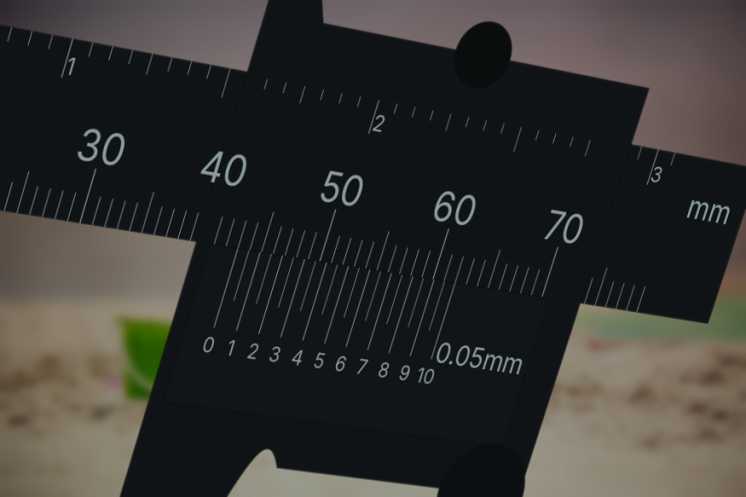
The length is 43.0mm
